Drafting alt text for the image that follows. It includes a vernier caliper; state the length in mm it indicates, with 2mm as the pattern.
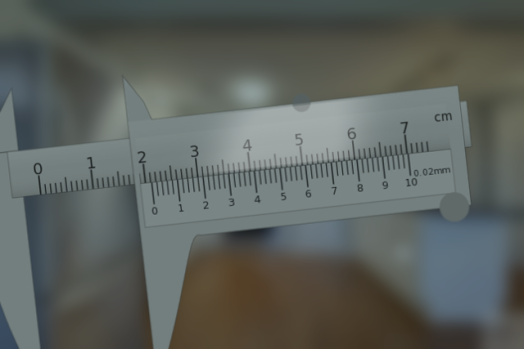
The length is 21.2mm
